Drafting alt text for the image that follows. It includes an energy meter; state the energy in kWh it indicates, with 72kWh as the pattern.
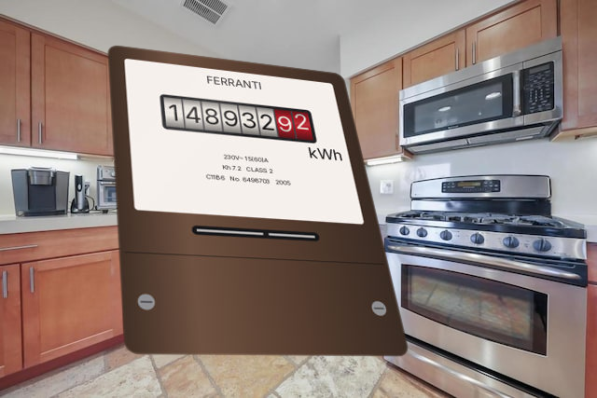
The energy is 148932.92kWh
